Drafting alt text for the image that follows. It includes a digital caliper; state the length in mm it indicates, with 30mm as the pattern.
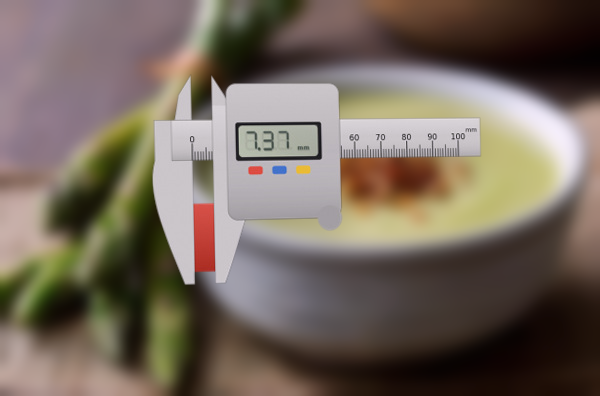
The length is 7.37mm
